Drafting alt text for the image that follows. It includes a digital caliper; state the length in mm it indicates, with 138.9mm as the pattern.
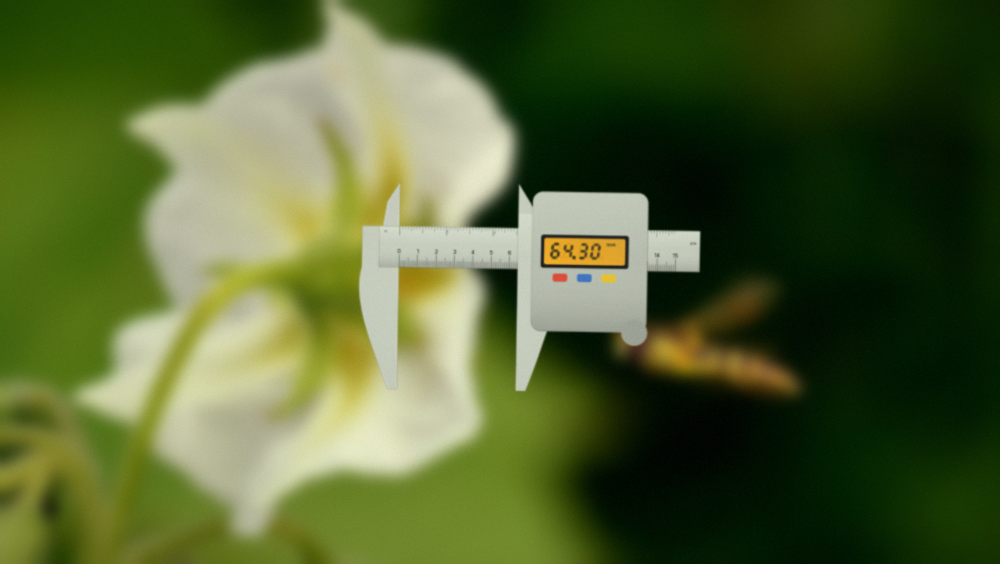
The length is 64.30mm
